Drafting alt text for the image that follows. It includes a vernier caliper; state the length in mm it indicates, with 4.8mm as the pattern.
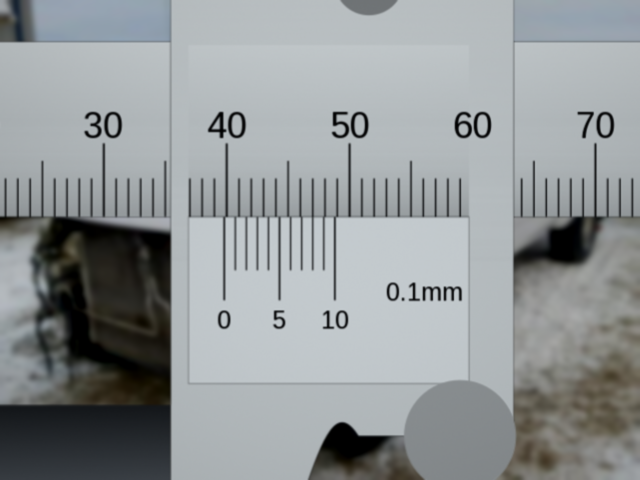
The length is 39.8mm
